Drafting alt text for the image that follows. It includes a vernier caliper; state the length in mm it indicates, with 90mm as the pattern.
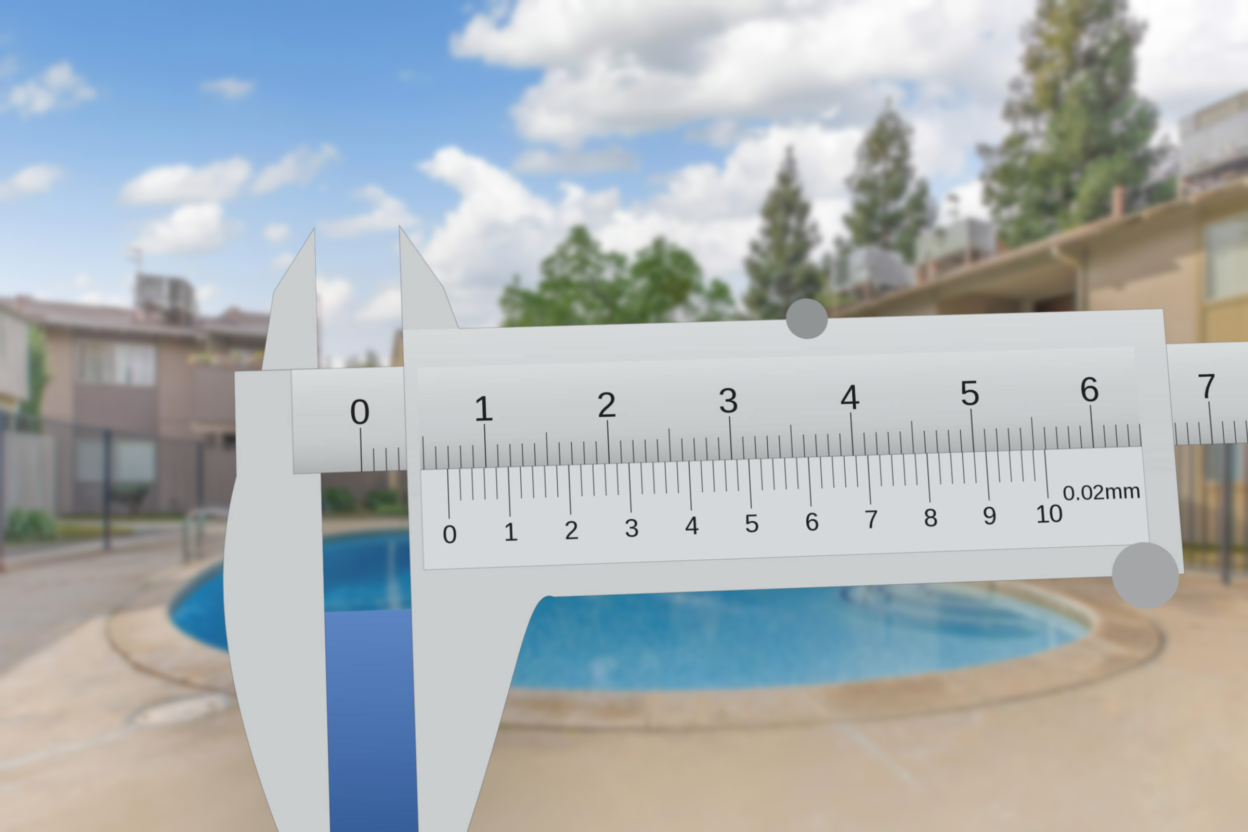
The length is 6.9mm
